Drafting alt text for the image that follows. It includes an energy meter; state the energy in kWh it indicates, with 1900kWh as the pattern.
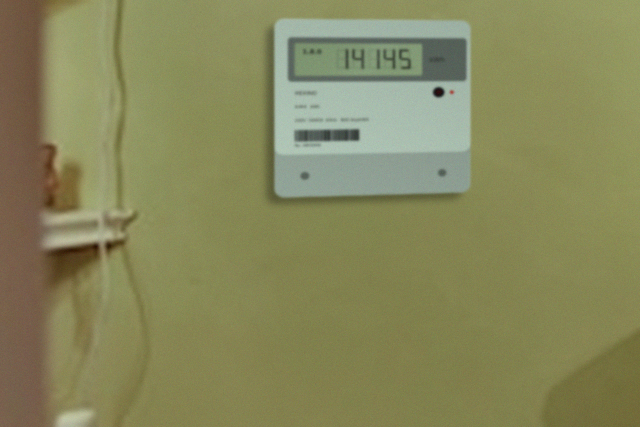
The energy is 14145kWh
